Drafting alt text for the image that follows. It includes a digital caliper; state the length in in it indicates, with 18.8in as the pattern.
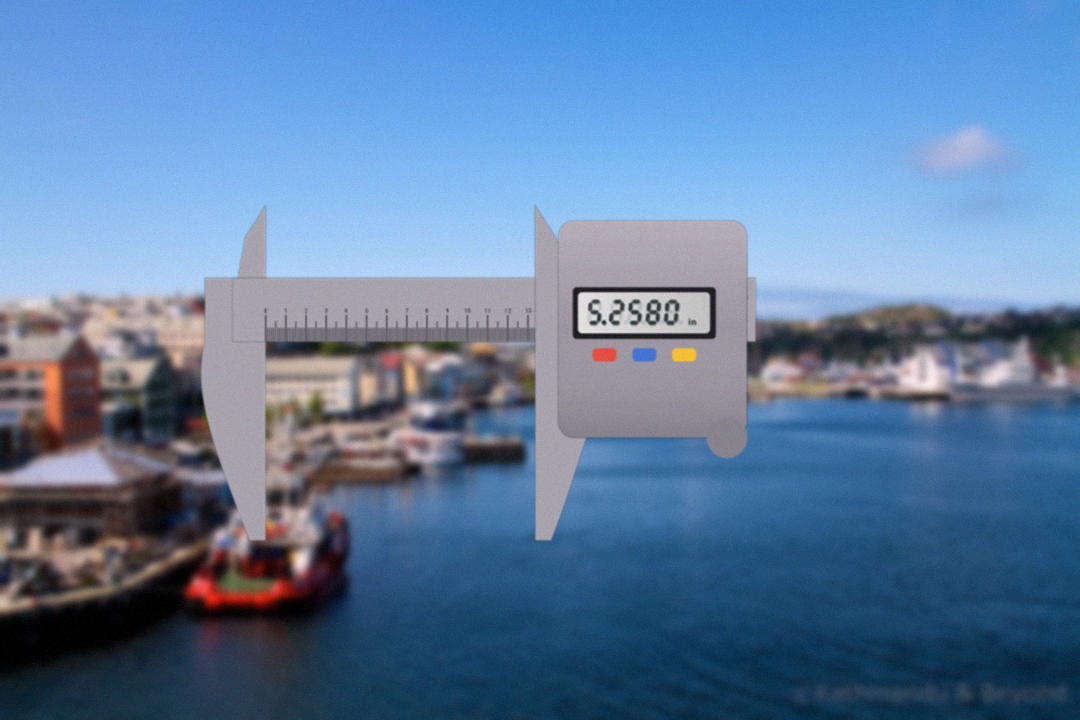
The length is 5.2580in
